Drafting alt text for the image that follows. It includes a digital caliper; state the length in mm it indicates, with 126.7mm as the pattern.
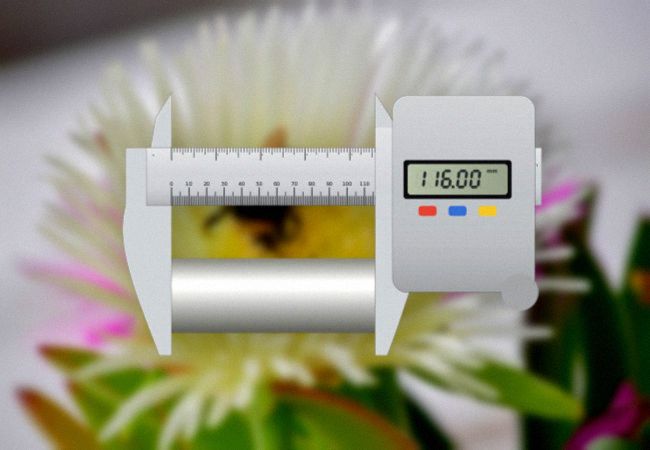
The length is 116.00mm
